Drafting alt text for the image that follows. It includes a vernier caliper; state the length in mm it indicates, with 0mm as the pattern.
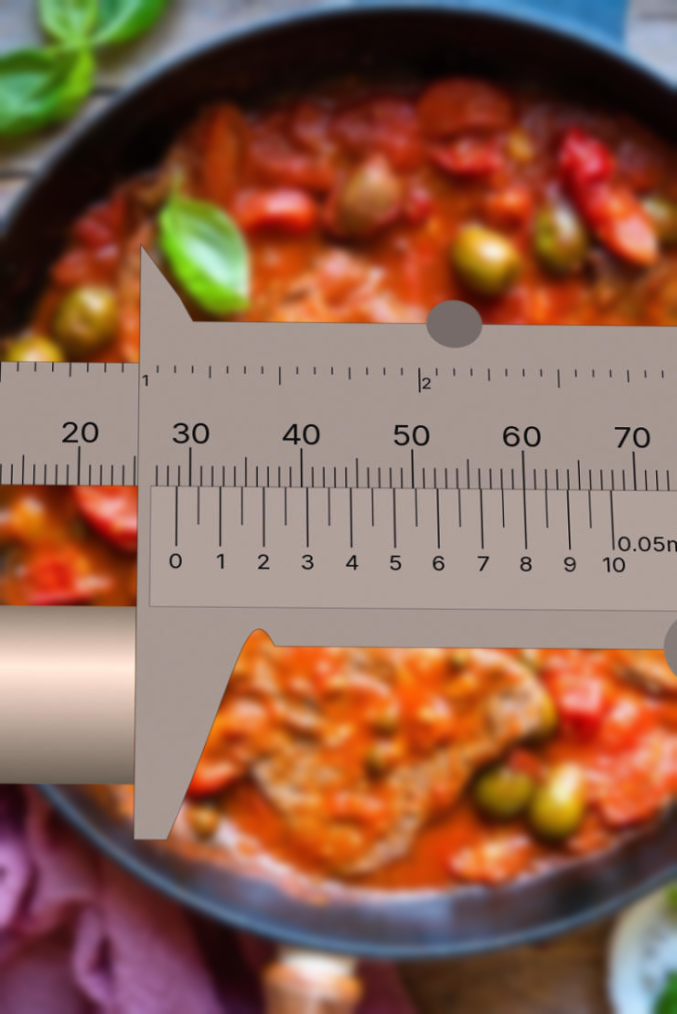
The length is 28.8mm
